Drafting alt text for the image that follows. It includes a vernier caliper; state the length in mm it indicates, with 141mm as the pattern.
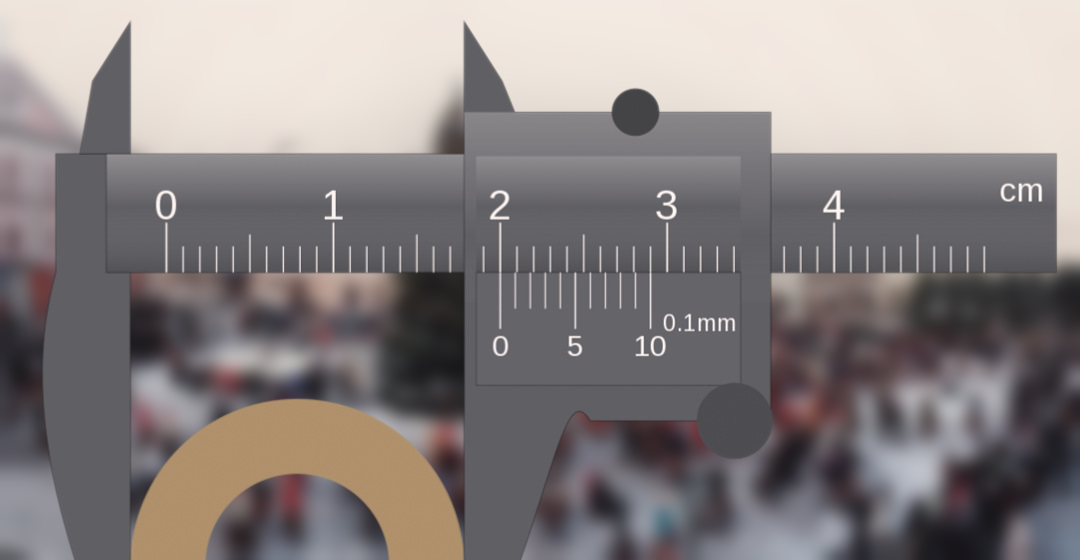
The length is 20.0mm
